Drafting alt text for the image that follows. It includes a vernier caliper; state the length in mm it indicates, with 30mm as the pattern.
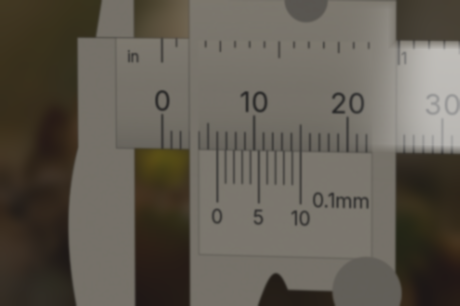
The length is 6.0mm
